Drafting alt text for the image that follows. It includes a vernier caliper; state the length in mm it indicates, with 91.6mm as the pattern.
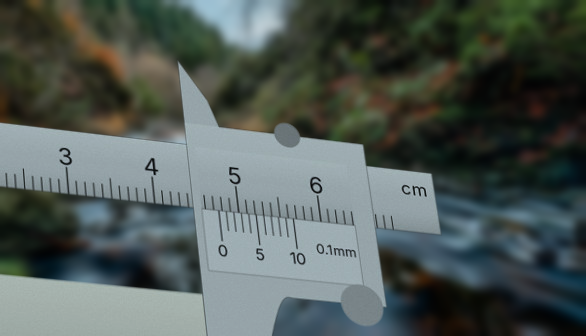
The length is 47.6mm
